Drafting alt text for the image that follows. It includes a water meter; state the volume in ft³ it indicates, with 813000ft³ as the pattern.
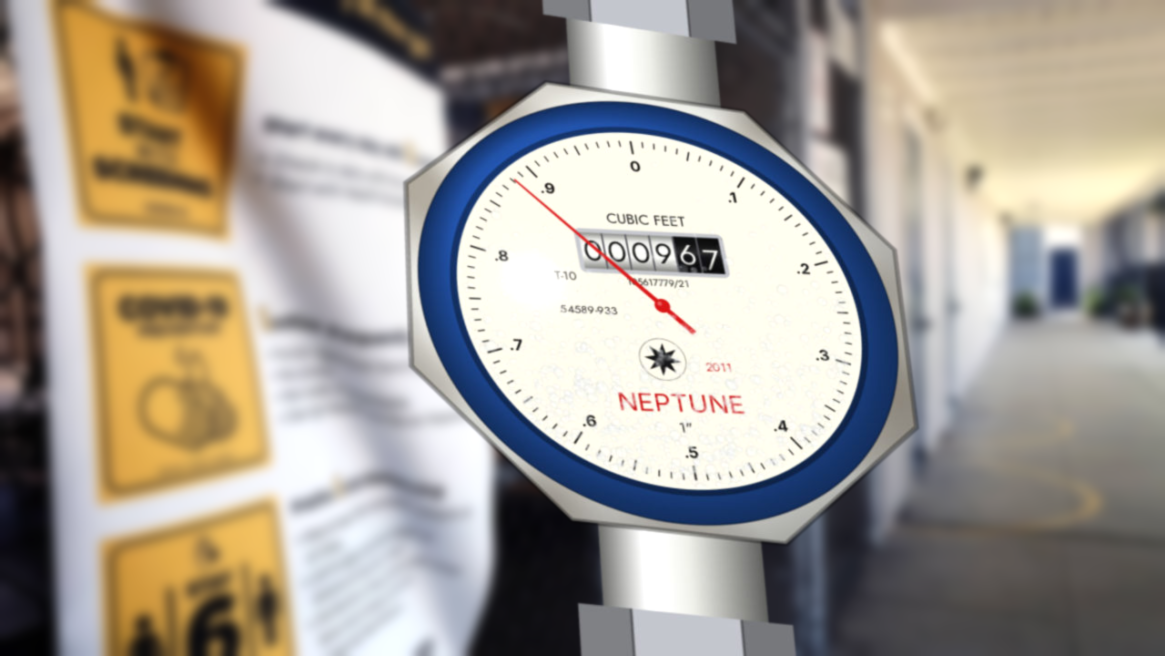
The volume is 966.88ft³
